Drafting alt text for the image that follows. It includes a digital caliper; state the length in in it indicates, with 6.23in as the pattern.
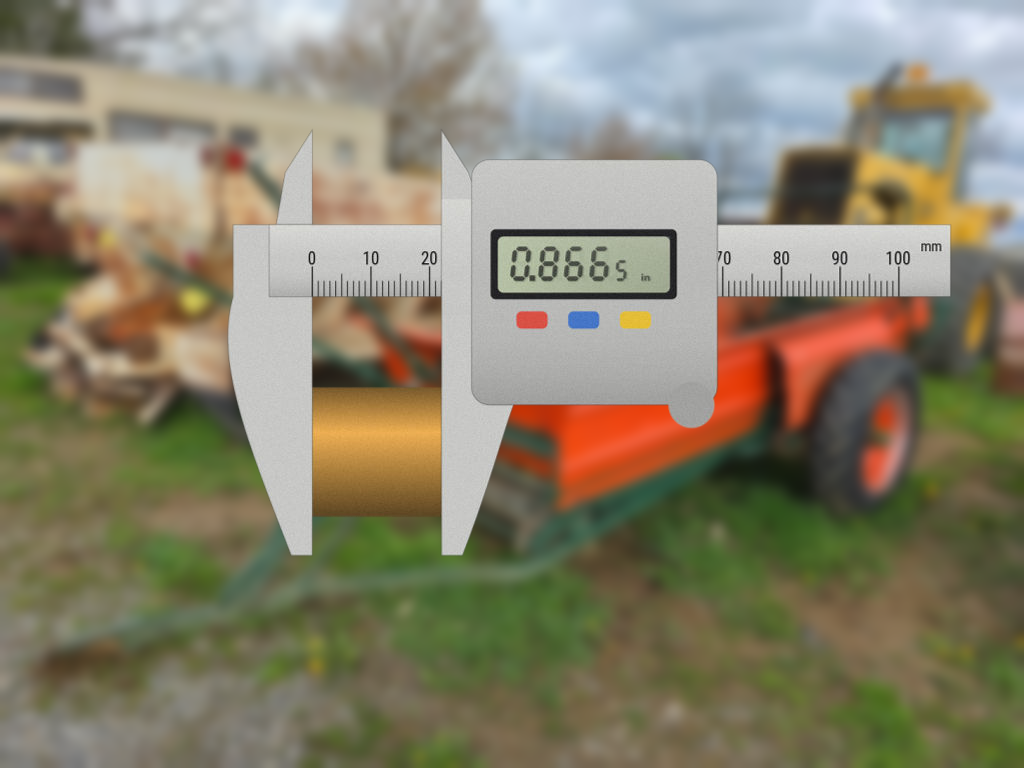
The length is 0.8665in
